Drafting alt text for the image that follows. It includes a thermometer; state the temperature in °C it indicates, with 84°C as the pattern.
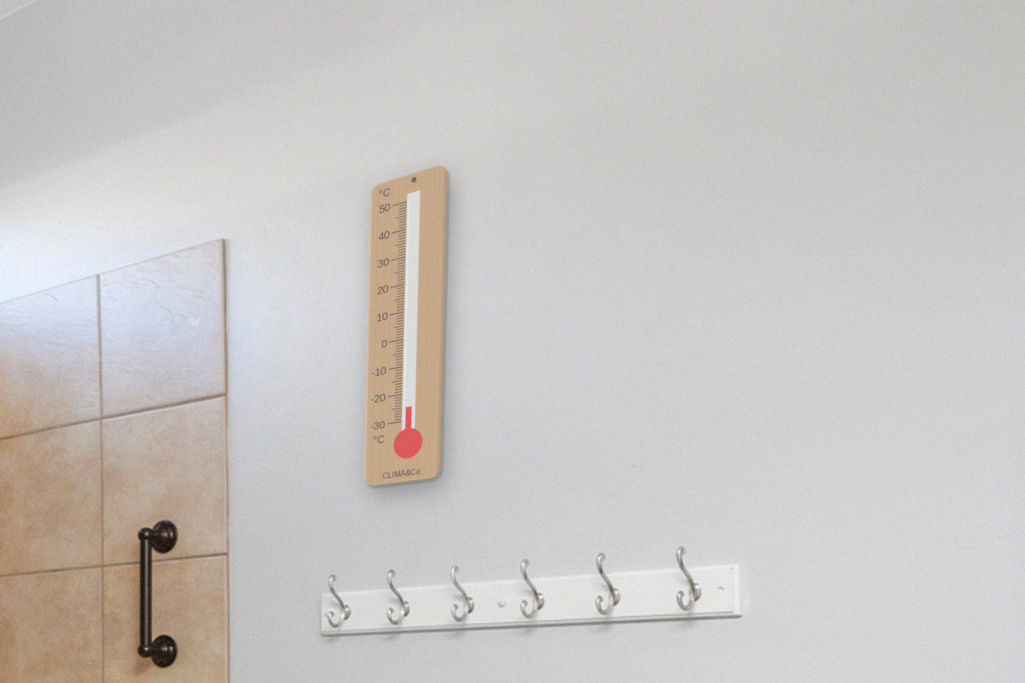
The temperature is -25°C
